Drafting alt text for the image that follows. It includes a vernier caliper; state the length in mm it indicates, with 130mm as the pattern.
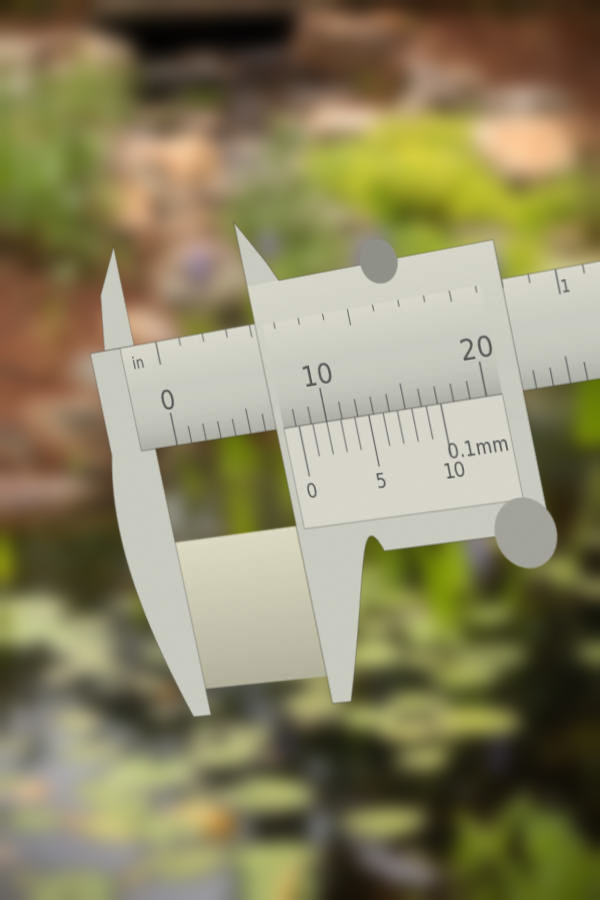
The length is 8.2mm
